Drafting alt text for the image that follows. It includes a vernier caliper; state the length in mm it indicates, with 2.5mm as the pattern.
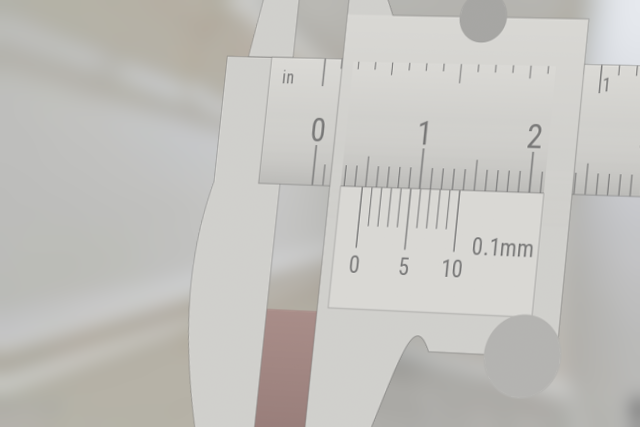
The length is 4.7mm
